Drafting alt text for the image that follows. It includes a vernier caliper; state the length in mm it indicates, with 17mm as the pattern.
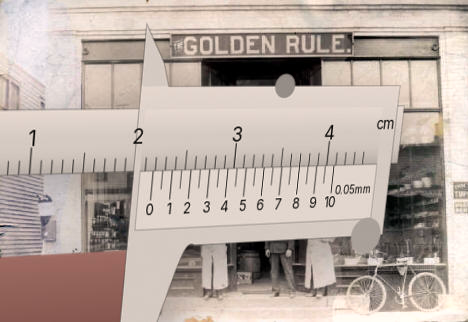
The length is 21.8mm
